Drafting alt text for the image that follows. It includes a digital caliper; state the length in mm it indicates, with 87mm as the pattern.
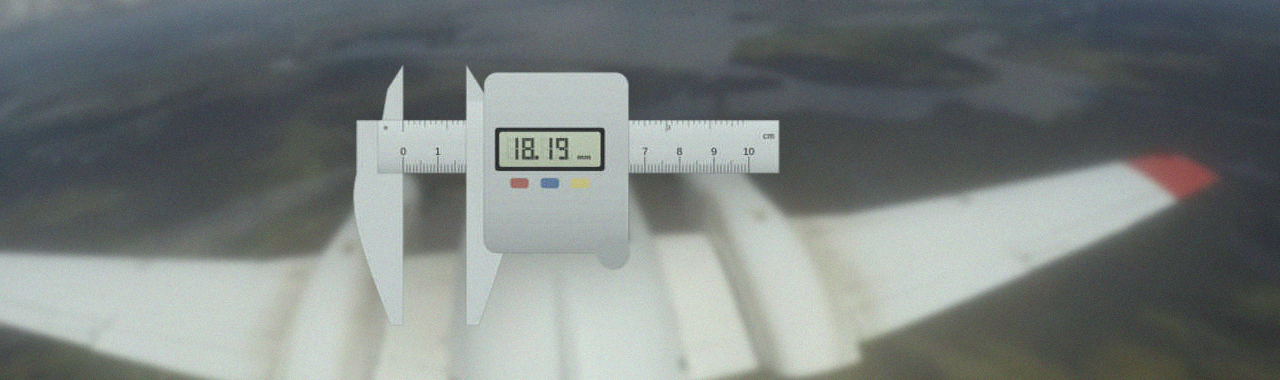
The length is 18.19mm
